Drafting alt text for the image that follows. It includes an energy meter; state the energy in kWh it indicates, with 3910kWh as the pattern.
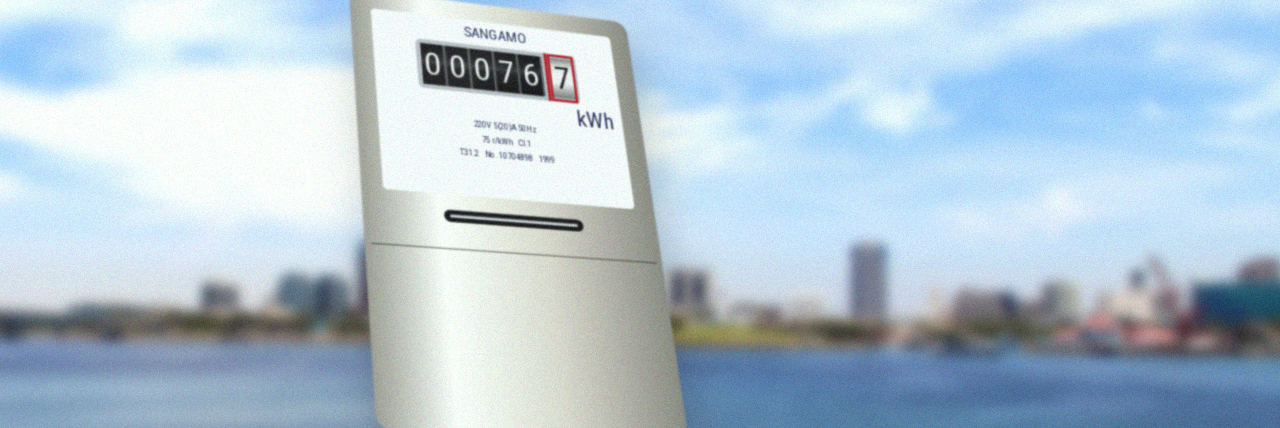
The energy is 76.7kWh
